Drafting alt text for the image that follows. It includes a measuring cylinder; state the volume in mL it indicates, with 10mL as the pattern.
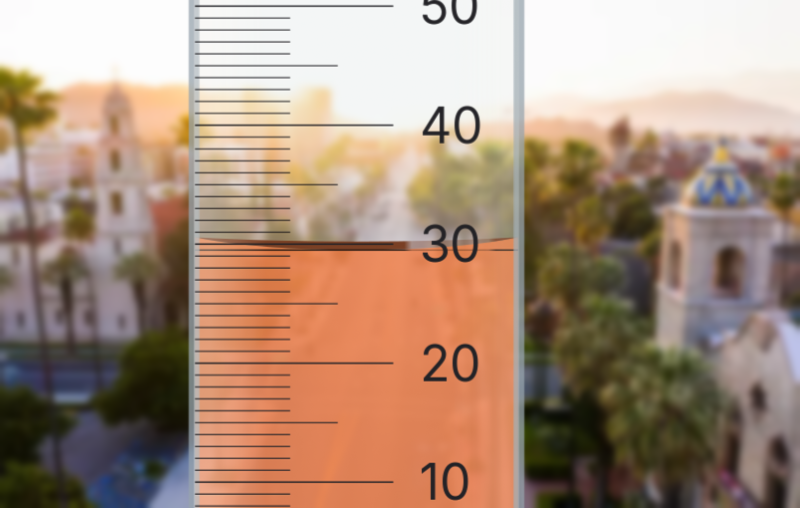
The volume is 29.5mL
